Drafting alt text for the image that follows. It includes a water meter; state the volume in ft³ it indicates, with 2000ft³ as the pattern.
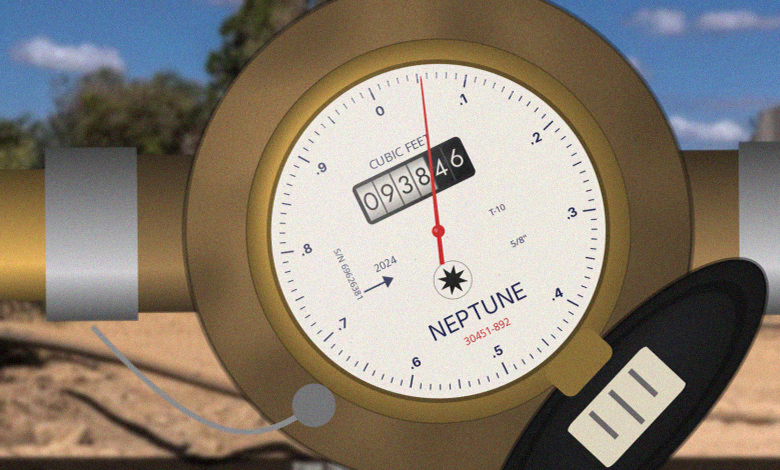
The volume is 93846.05ft³
